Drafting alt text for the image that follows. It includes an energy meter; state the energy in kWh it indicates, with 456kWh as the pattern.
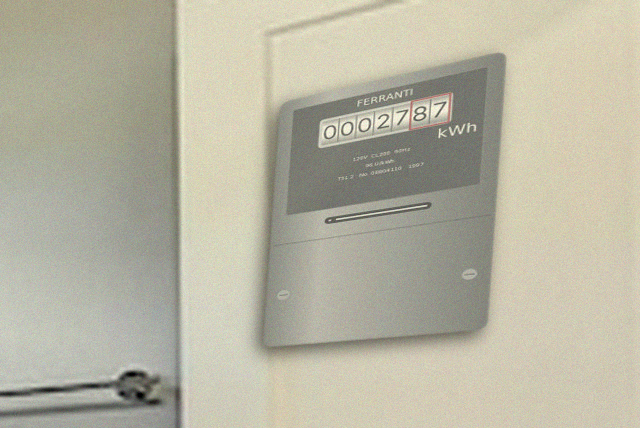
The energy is 27.87kWh
